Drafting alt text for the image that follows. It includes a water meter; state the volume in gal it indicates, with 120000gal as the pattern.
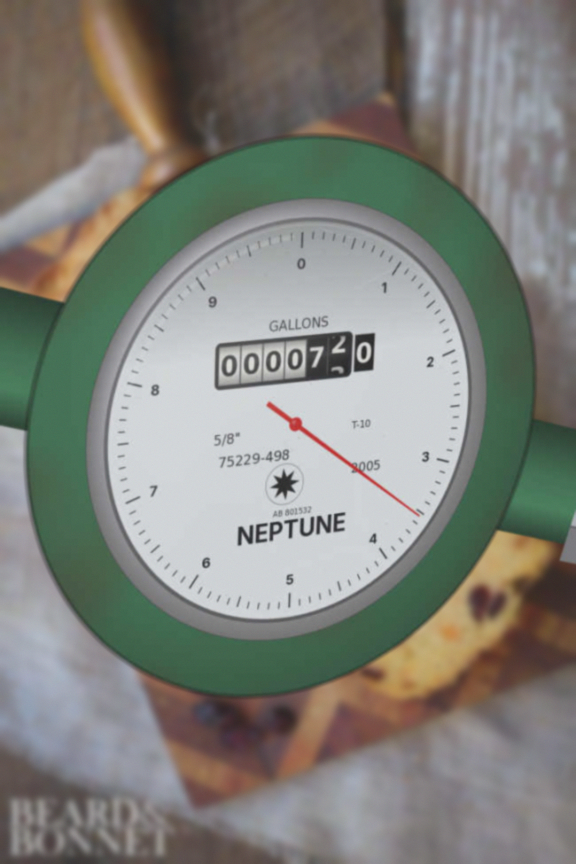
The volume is 723.5gal
